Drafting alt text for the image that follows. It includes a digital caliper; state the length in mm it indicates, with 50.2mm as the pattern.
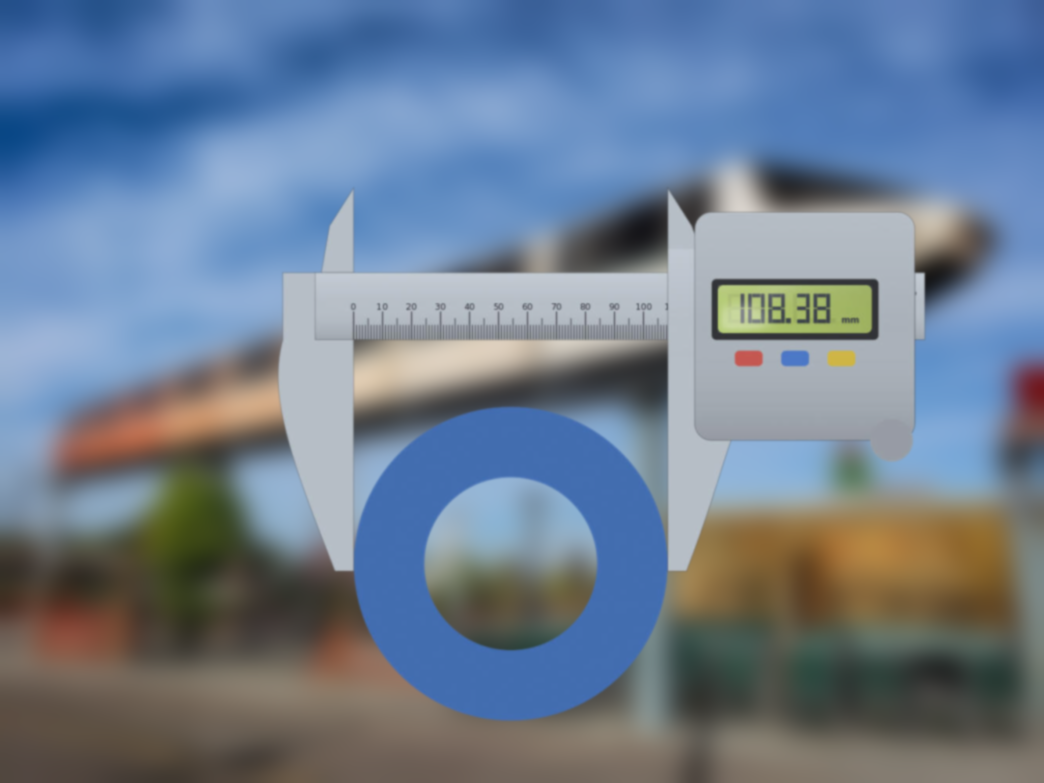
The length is 108.38mm
